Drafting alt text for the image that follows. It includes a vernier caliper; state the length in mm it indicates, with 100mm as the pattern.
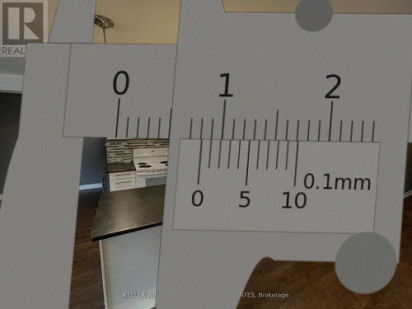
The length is 8.1mm
